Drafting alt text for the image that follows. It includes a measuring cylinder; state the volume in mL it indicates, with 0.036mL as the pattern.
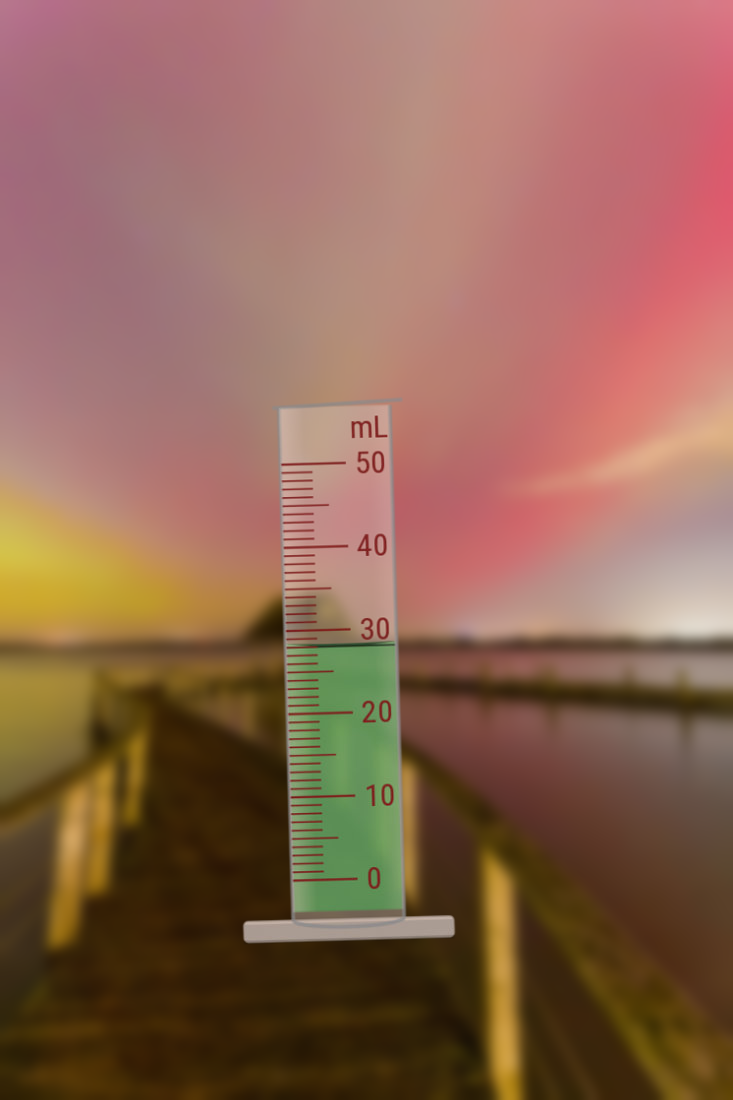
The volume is 28mL
